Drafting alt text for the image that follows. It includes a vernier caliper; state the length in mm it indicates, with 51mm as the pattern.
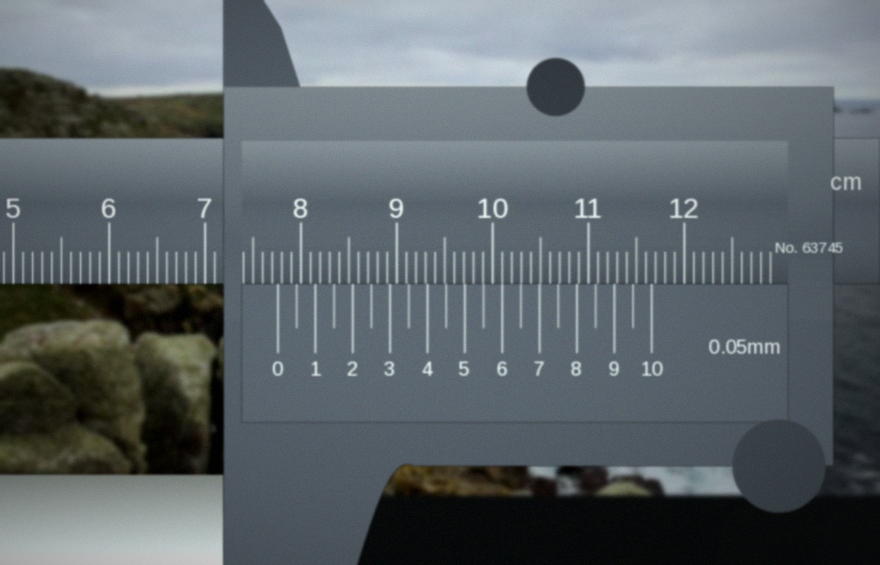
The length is 77.6mm
